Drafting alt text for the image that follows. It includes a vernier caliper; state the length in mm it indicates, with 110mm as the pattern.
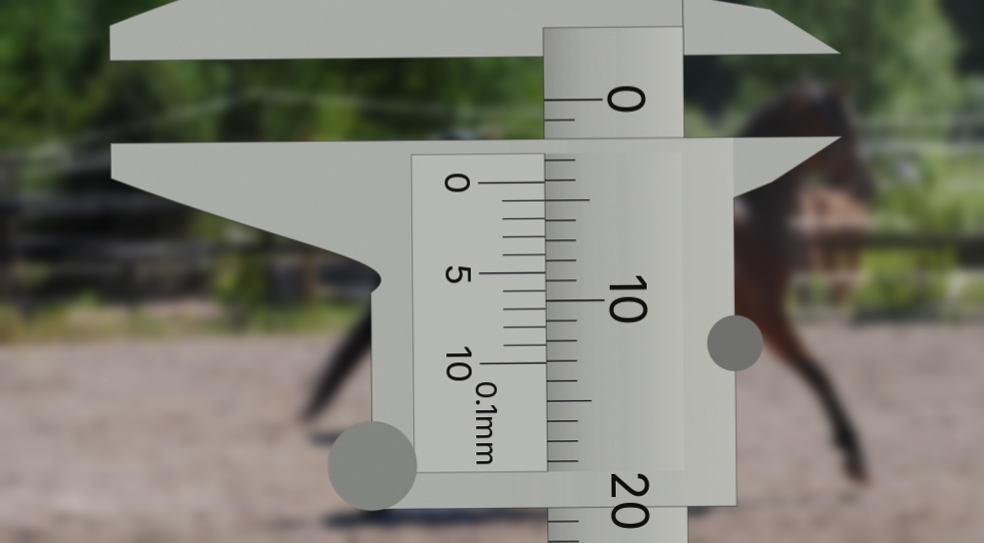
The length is 4.1mm
